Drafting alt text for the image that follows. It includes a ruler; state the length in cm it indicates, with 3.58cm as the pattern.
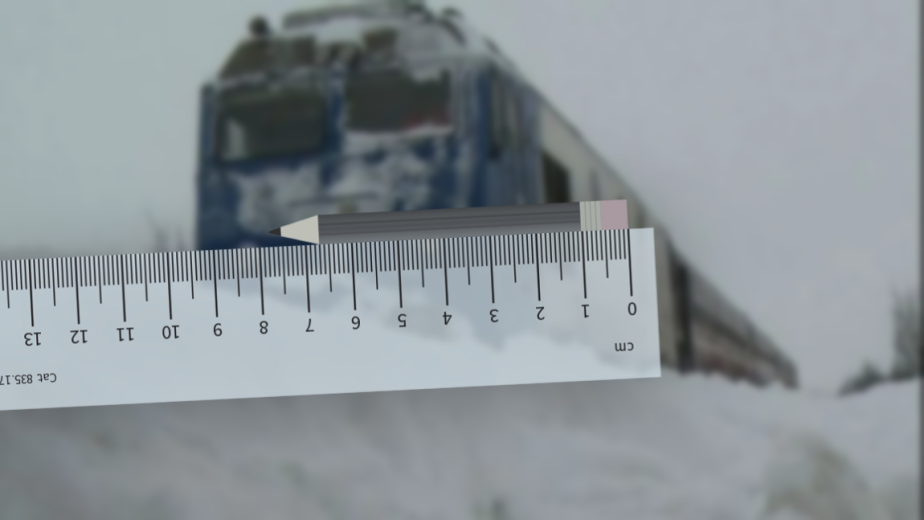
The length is 7.8cm
